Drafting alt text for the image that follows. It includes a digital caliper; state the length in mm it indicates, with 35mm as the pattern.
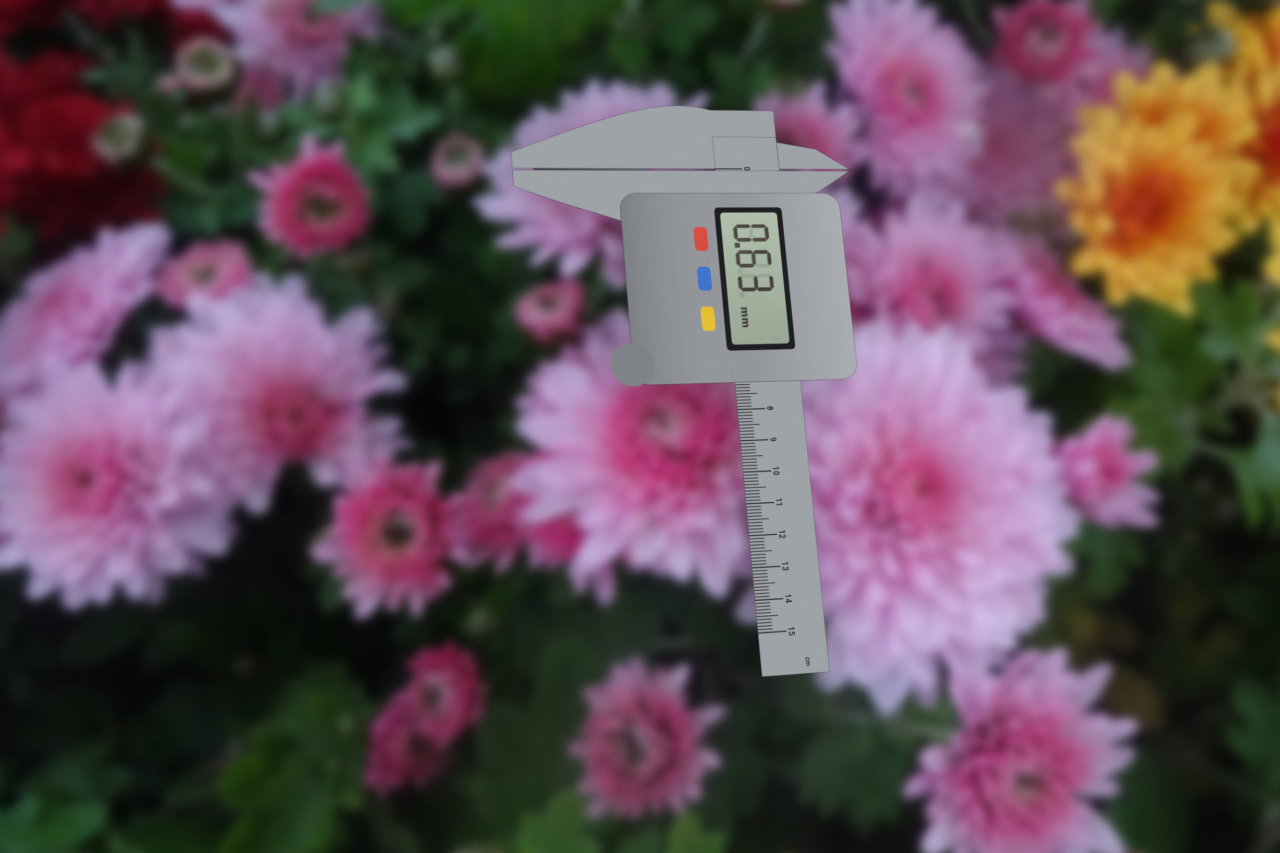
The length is 0.63mm
